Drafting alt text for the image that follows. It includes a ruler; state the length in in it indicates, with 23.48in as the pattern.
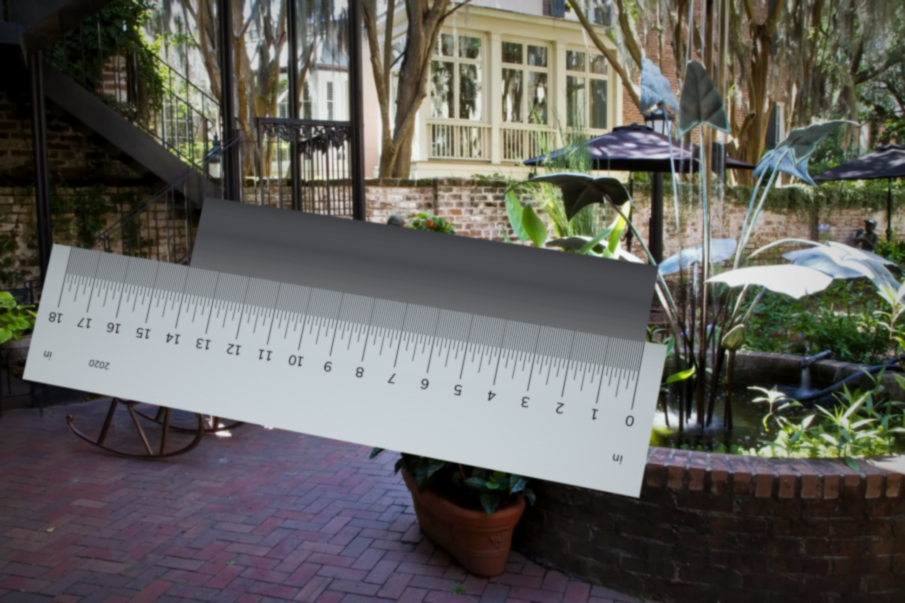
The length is 14in
